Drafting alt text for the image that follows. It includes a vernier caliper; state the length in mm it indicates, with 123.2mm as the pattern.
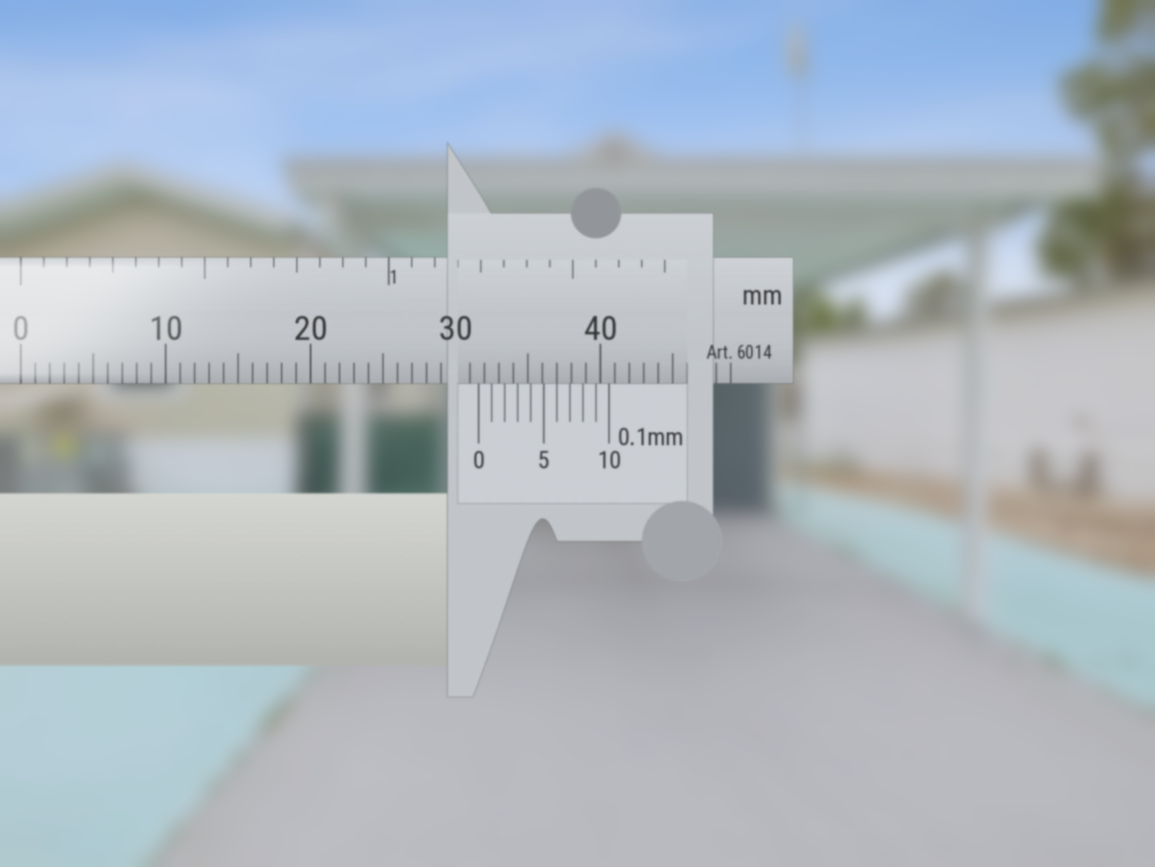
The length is 31.6mm
